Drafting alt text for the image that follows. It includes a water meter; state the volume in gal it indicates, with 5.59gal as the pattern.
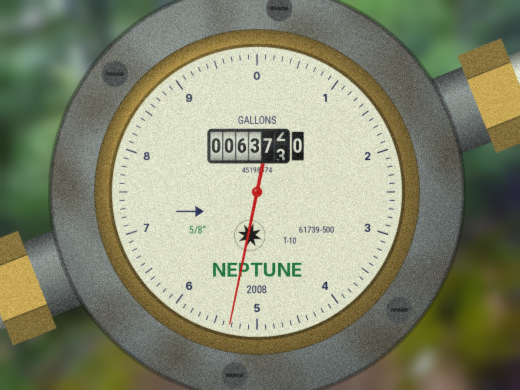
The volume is 63725.3gal
